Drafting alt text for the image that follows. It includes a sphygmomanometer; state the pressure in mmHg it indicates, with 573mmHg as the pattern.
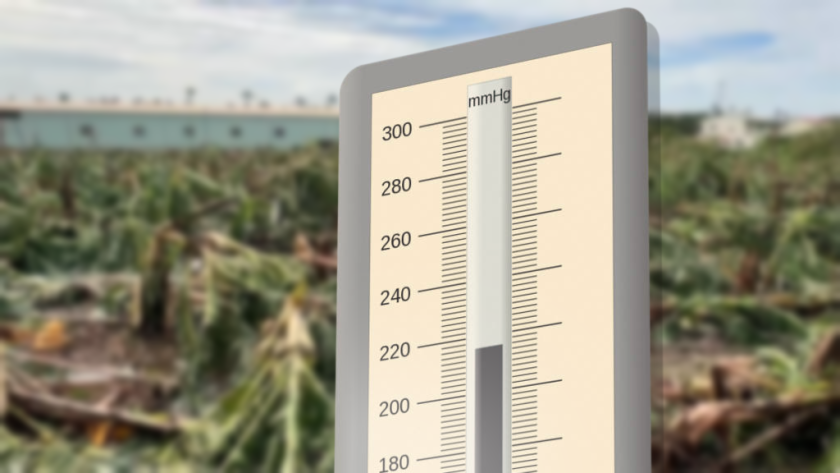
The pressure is 216mmHg
